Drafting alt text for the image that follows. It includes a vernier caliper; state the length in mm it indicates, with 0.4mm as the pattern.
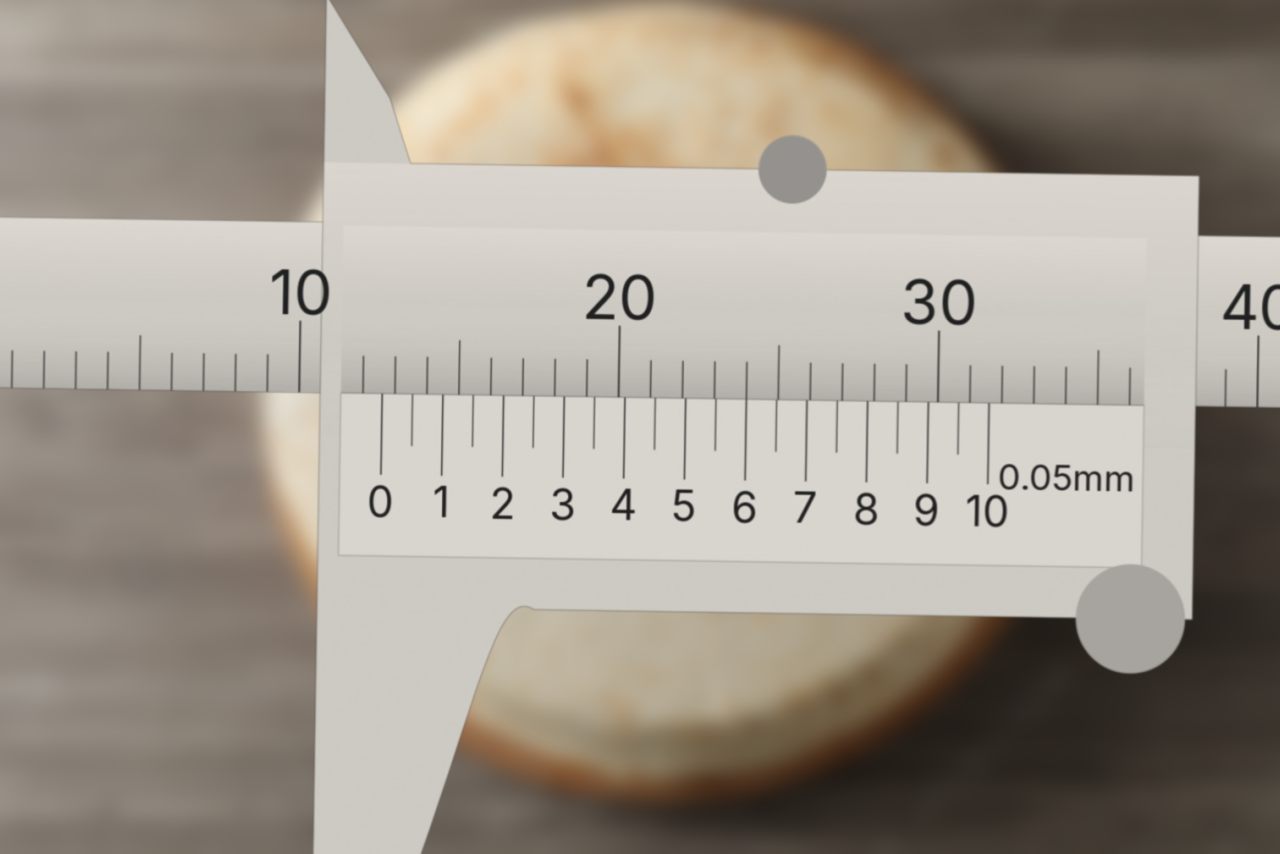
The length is 12.60mm
